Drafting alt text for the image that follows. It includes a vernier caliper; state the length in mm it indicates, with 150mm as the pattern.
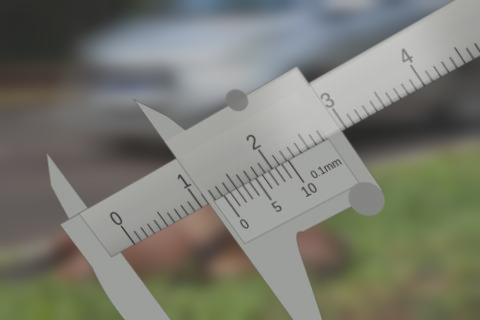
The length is 13.2mm
